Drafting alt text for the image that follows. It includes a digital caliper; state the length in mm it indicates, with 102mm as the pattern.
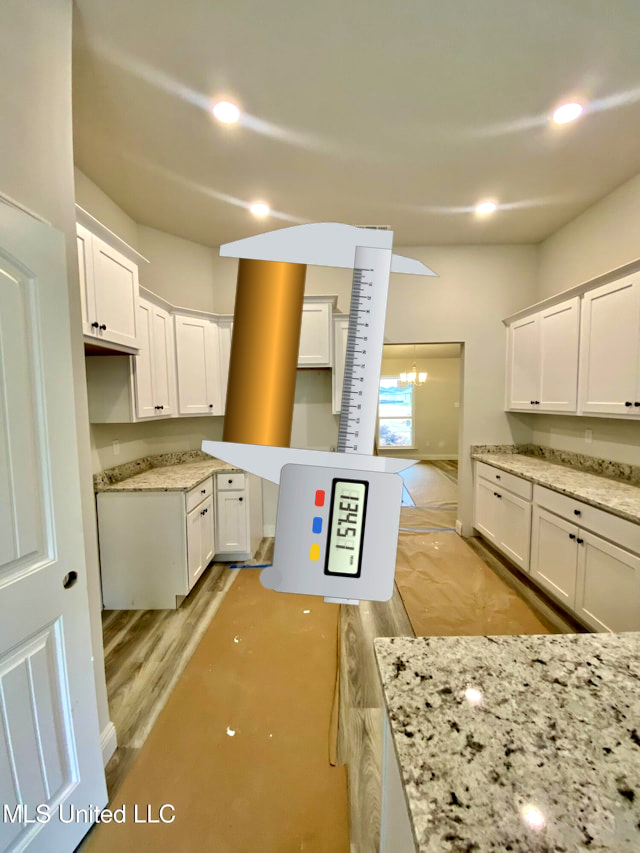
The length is 134.51mm
